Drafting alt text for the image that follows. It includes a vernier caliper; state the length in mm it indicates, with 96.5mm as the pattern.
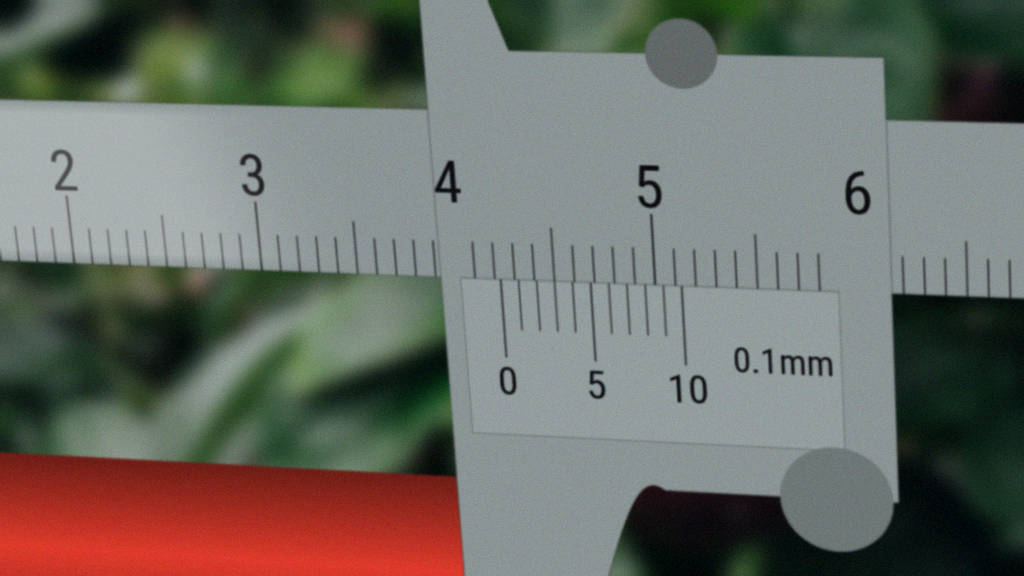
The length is 42.3mm
